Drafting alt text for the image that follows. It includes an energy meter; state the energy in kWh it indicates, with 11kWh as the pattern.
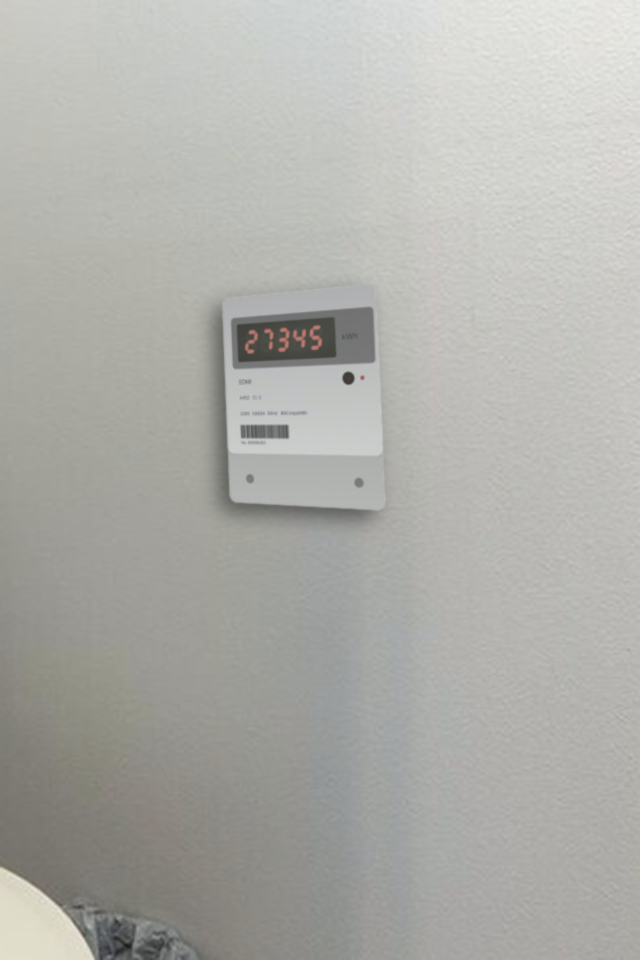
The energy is 27345kWh
